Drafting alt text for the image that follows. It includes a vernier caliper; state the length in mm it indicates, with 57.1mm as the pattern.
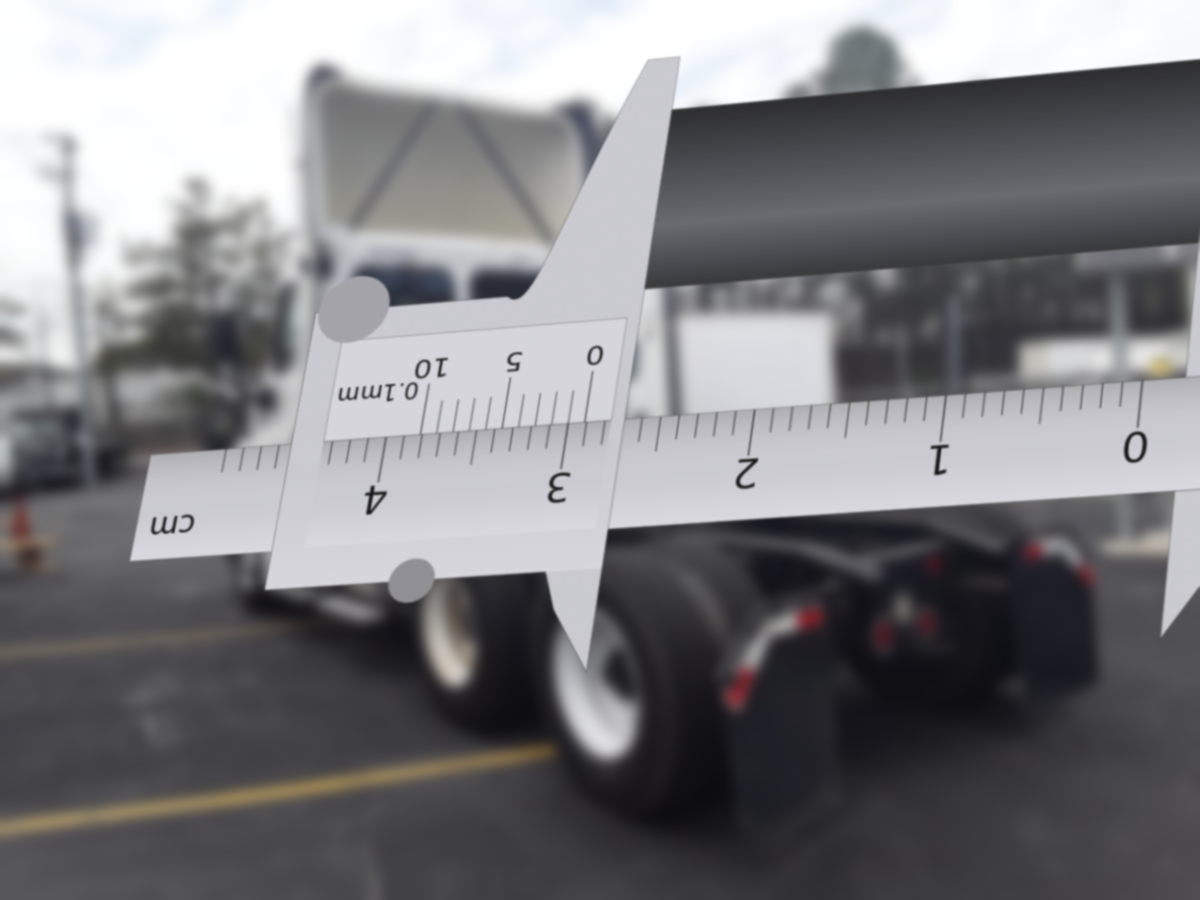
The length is 29.1mm
